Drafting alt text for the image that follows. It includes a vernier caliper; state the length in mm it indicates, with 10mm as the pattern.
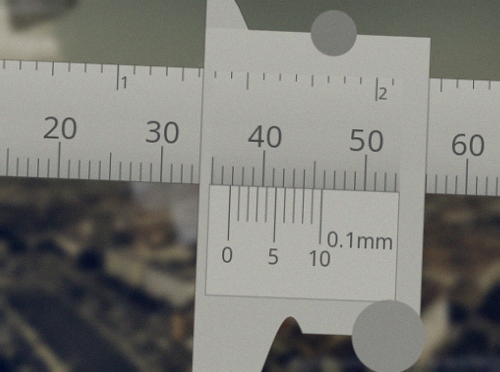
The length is 36.8mm
